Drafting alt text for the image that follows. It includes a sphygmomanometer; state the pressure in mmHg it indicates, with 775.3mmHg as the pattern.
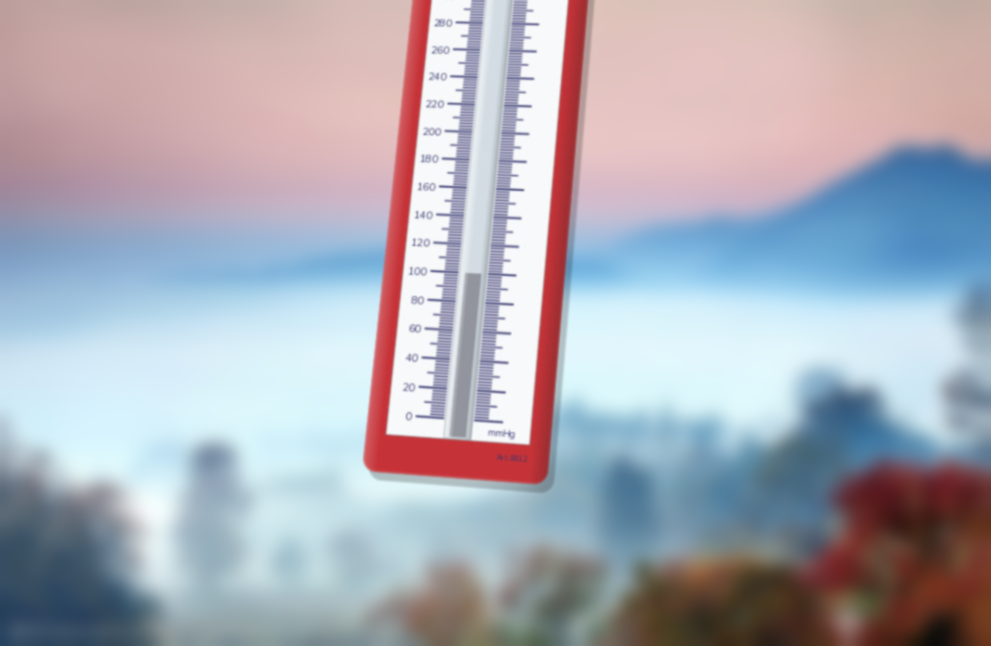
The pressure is 100mmHg
